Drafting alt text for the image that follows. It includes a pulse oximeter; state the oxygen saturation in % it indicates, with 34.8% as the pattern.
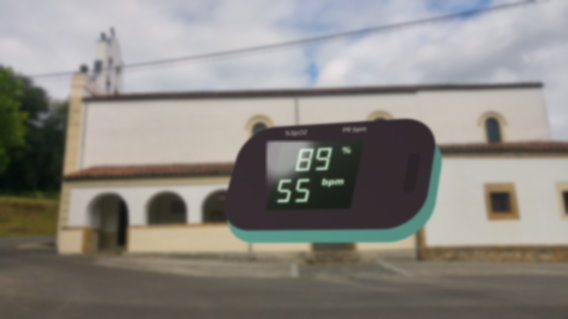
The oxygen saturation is 89%
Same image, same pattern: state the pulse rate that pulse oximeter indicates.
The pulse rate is 55bpm
